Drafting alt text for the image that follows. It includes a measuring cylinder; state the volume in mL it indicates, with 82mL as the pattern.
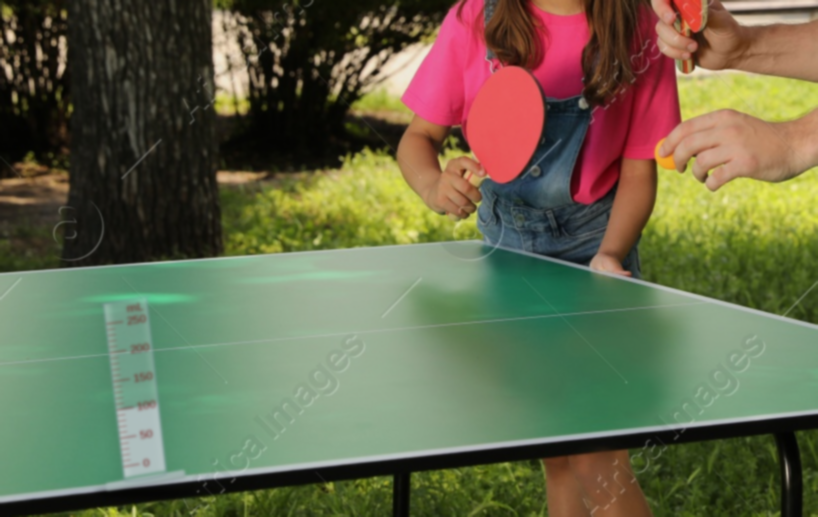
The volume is 100mL
